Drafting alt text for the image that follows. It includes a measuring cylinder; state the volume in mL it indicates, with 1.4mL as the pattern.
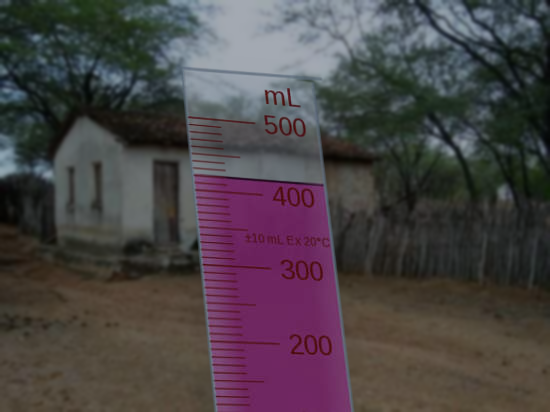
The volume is 420mL
